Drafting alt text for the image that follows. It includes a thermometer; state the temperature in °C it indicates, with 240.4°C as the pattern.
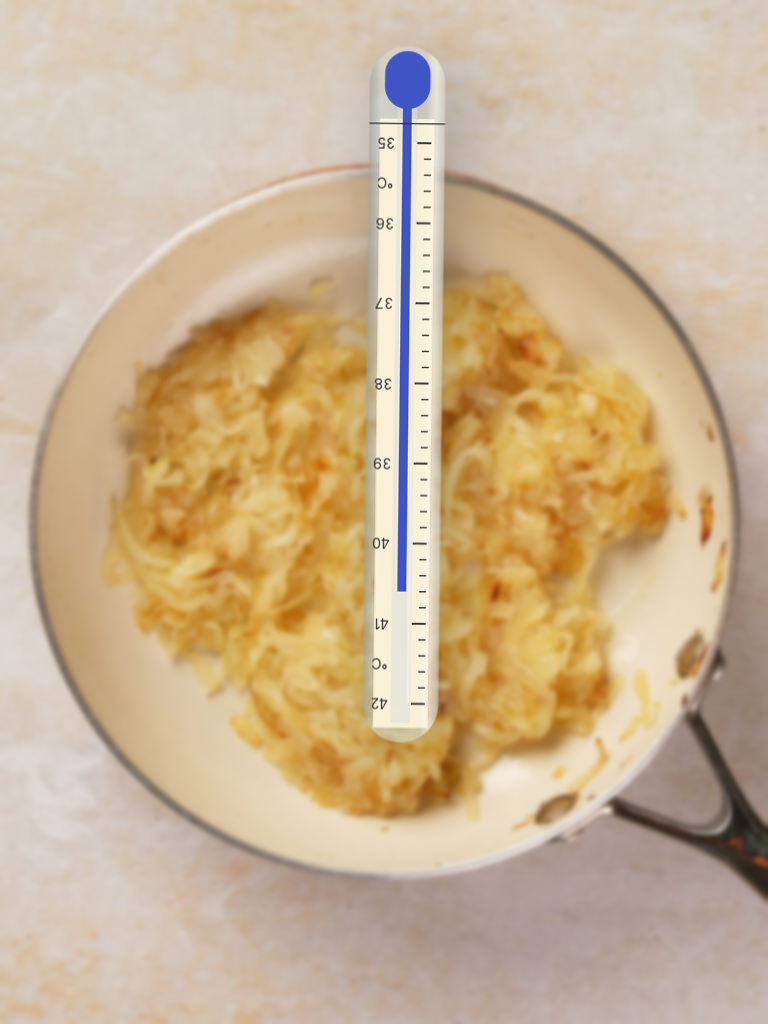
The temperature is 40.6°C
